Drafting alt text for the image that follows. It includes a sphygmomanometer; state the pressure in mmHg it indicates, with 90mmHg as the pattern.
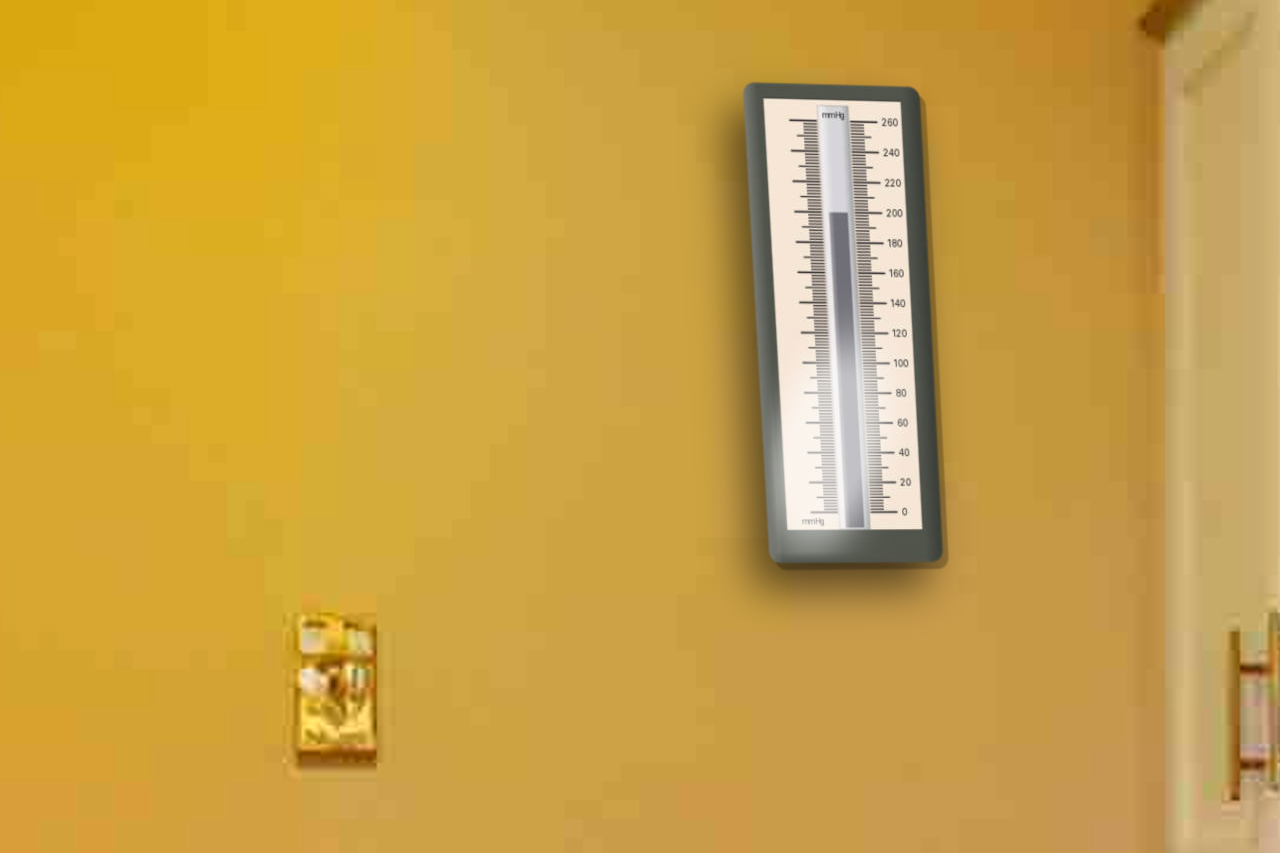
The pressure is 200mmHg
